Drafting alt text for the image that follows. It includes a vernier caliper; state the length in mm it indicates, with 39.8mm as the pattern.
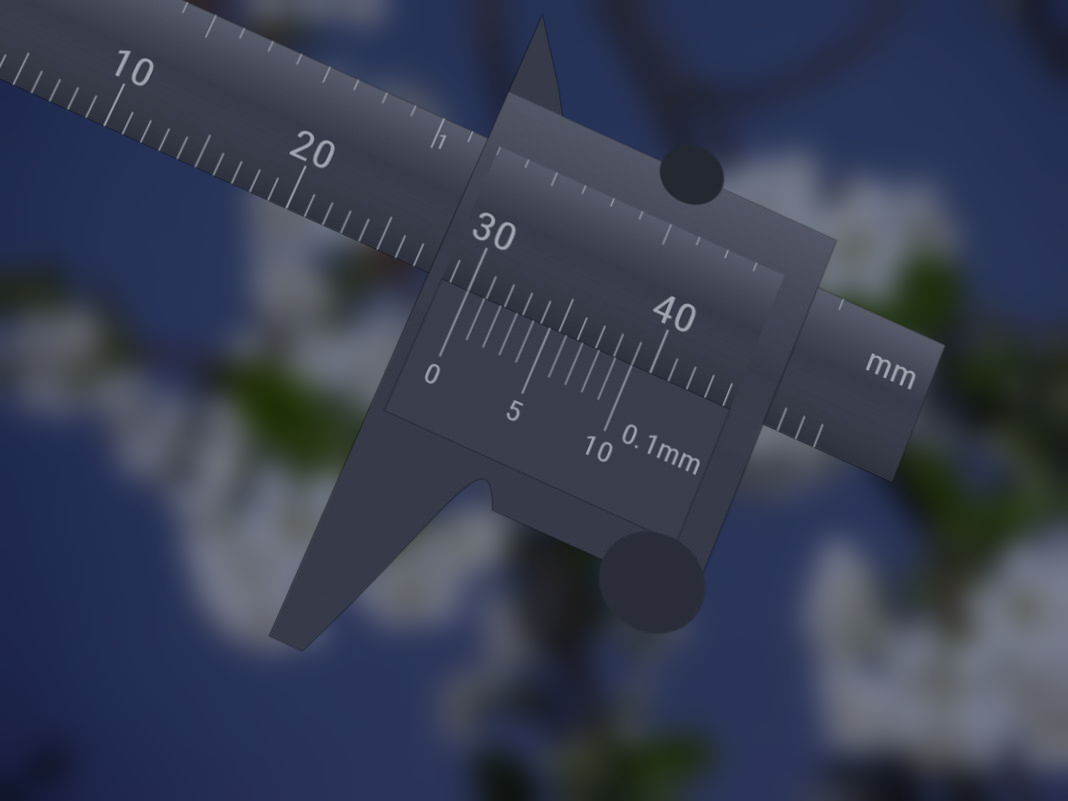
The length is 30.0mm
